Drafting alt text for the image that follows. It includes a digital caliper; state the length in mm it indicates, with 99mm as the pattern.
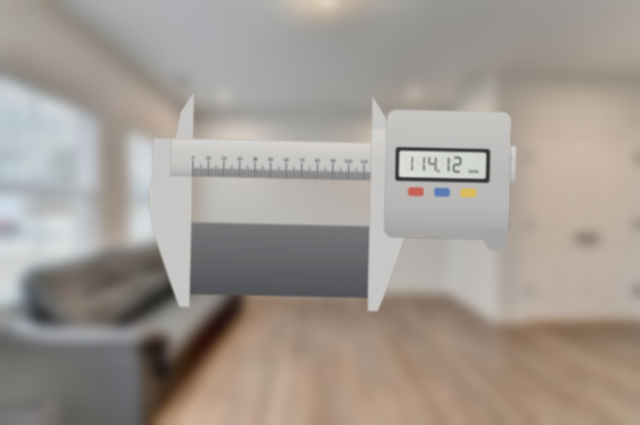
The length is 114.12mm
